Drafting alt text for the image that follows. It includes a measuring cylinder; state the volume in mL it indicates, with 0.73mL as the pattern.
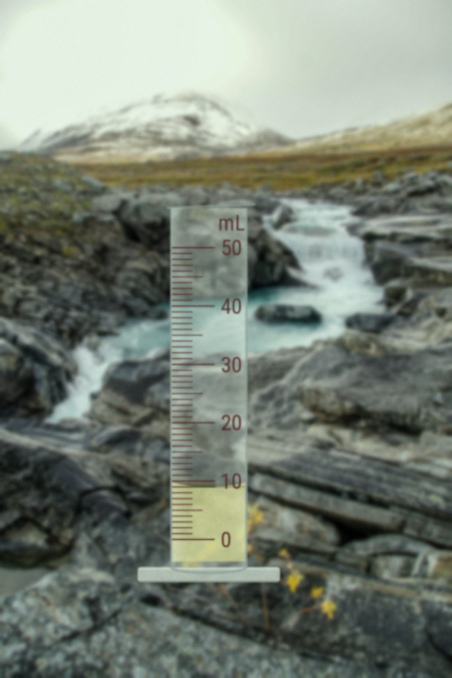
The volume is 9mL
